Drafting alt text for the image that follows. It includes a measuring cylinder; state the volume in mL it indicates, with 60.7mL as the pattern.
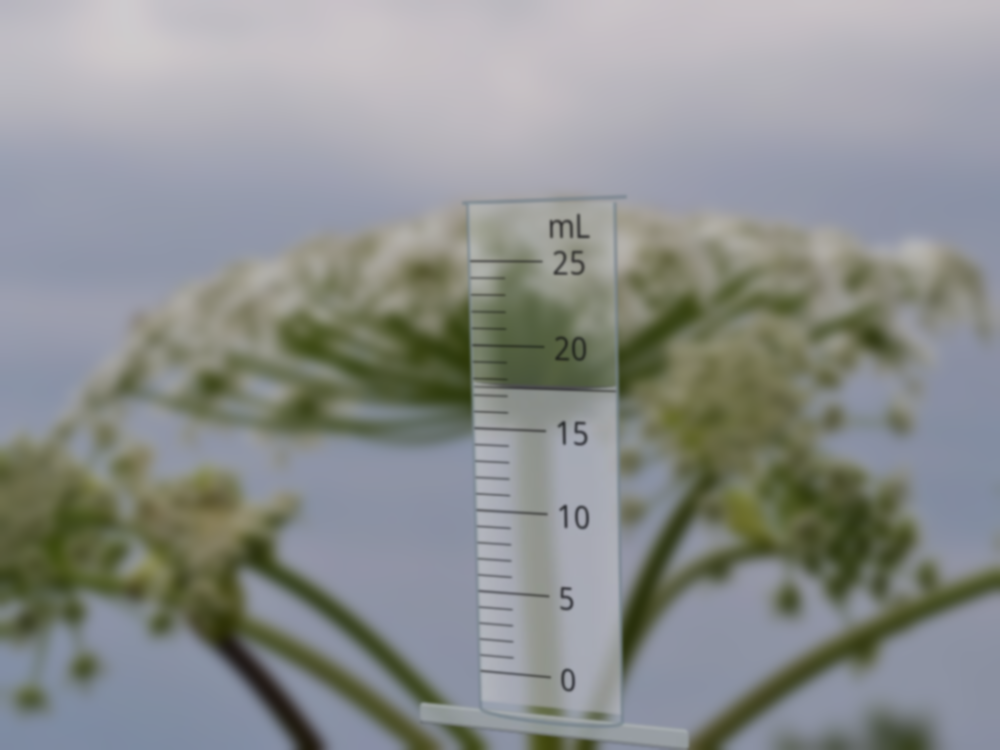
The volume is 17.5mL
